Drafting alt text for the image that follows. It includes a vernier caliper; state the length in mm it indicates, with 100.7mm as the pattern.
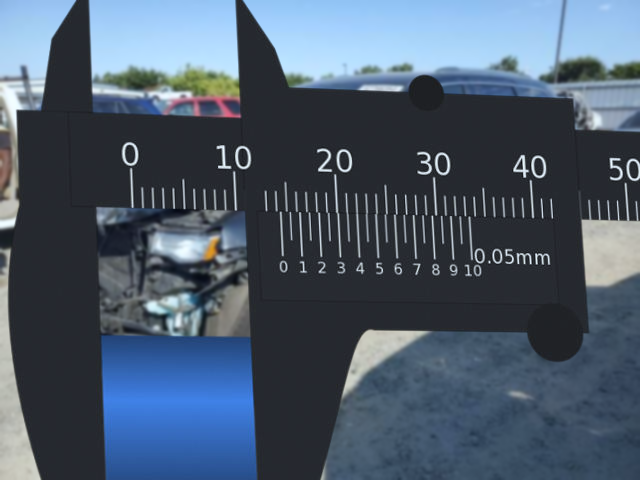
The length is 14.4mm
